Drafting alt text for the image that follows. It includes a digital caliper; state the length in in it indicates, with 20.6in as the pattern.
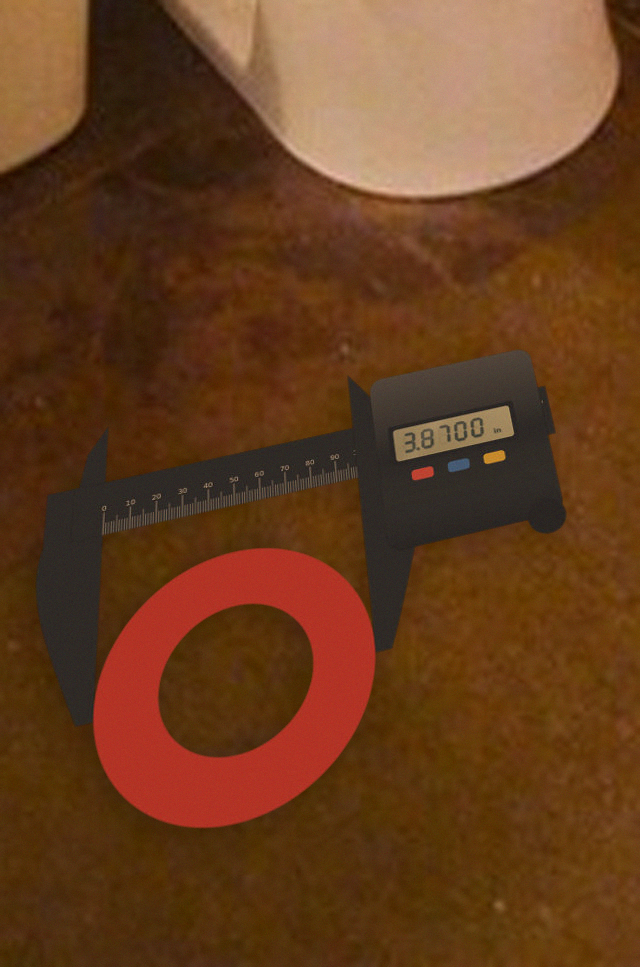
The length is 3.8700in
